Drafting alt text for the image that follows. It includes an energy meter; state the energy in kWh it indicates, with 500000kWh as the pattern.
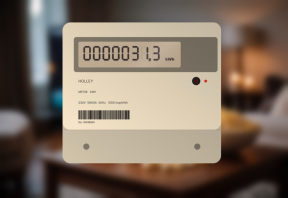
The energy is 31.3kWh
